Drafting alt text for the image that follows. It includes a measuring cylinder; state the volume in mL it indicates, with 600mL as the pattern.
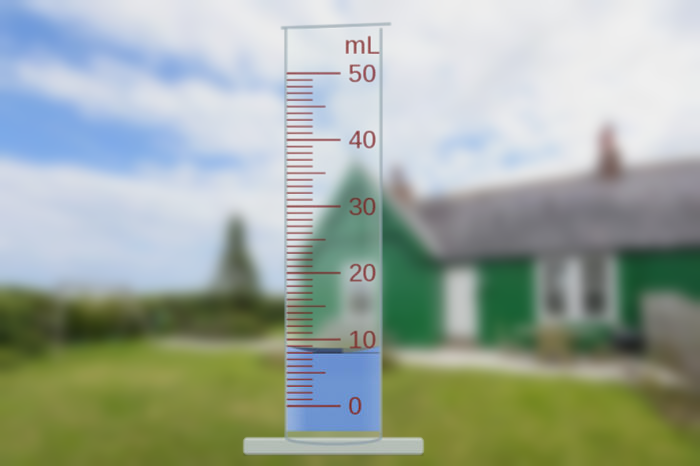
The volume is 8mL
